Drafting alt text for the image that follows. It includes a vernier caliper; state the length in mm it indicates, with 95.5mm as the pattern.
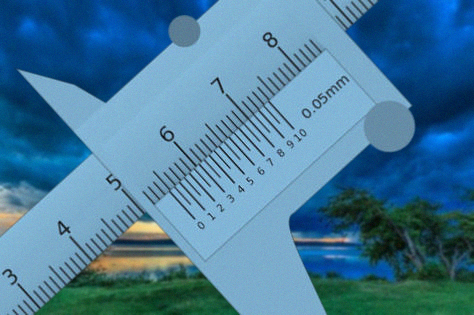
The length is 54.8mm
